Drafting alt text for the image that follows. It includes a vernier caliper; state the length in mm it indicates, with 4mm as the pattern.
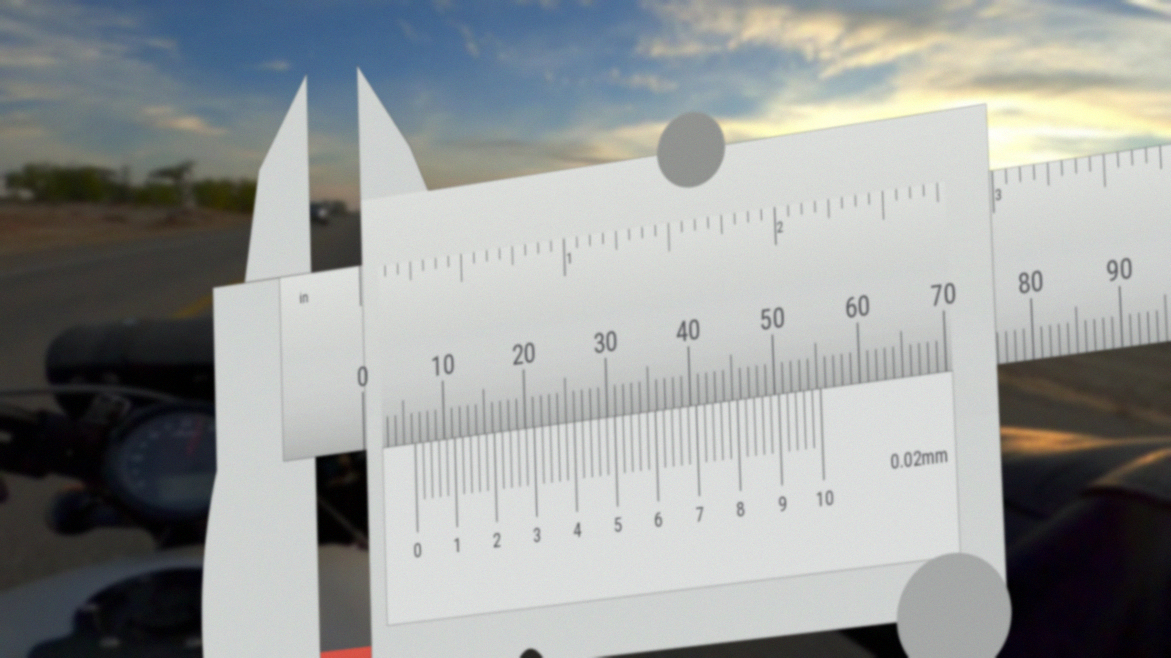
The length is 6.4mm
